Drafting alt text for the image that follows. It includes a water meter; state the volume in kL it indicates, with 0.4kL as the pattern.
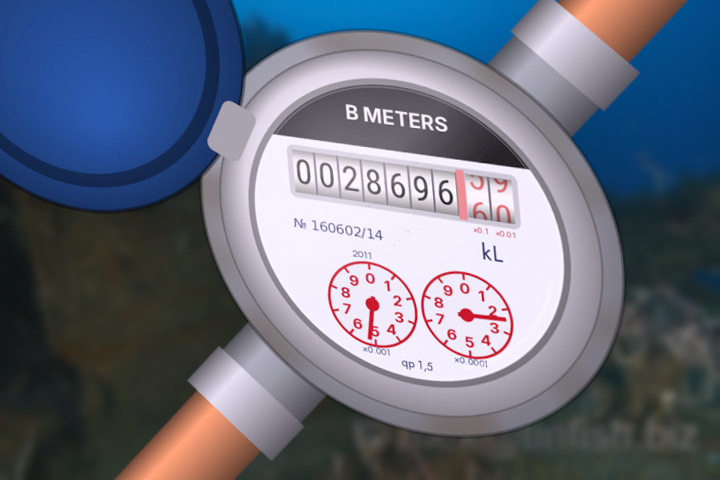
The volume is 28696.5952kL
